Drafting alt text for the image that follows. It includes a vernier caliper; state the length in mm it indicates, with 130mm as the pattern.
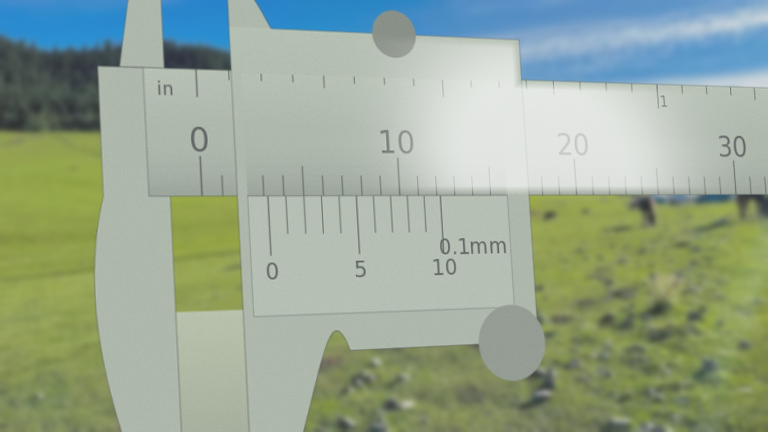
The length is 3.2mm
